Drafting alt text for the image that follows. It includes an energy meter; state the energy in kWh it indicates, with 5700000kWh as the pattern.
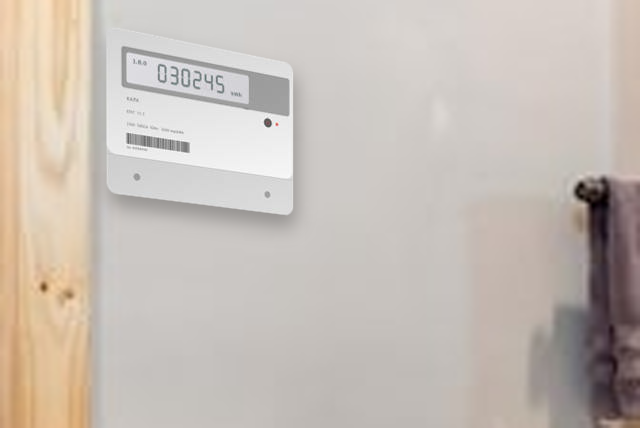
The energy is 30245kWh
